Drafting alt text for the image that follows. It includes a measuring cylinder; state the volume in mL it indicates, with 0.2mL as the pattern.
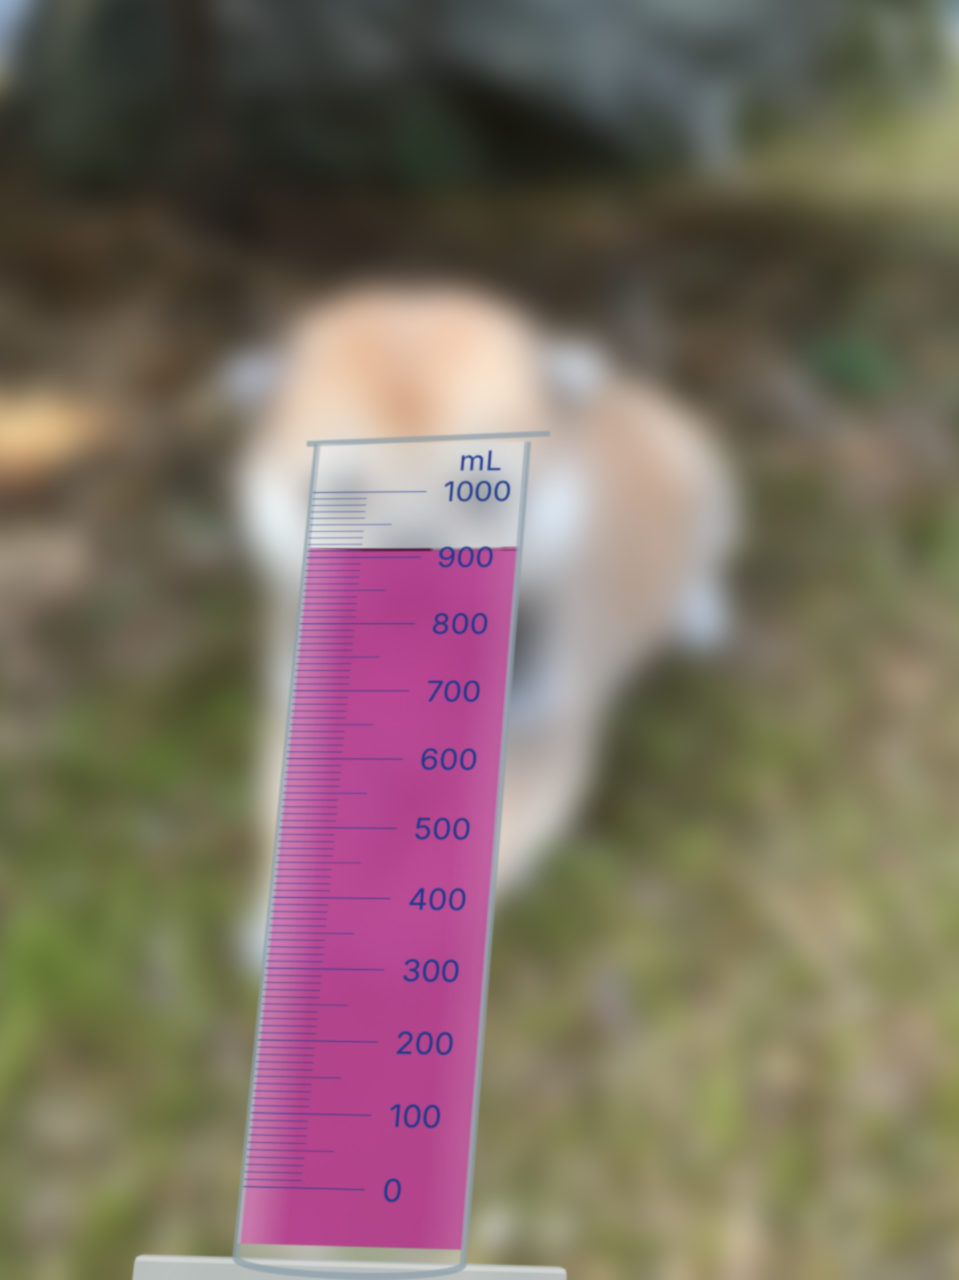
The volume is 910mL
